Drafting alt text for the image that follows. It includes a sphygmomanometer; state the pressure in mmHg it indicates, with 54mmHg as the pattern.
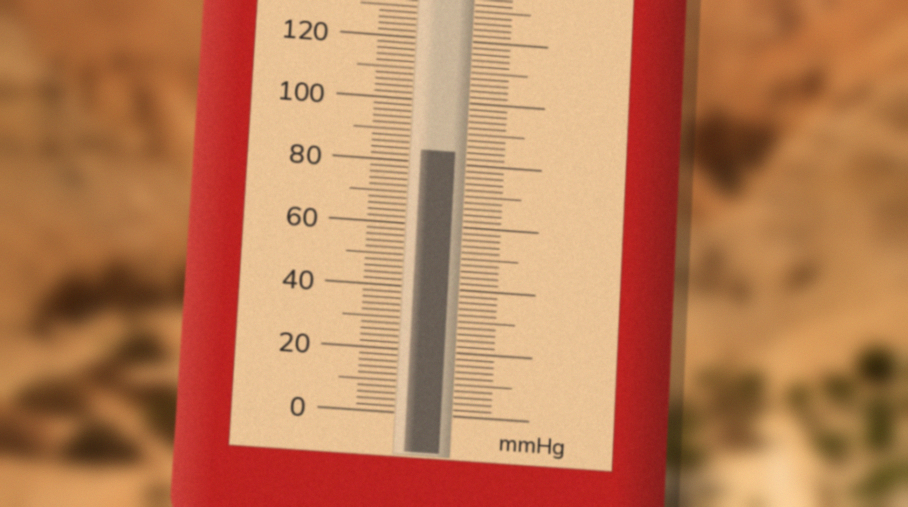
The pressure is 84mmHg
